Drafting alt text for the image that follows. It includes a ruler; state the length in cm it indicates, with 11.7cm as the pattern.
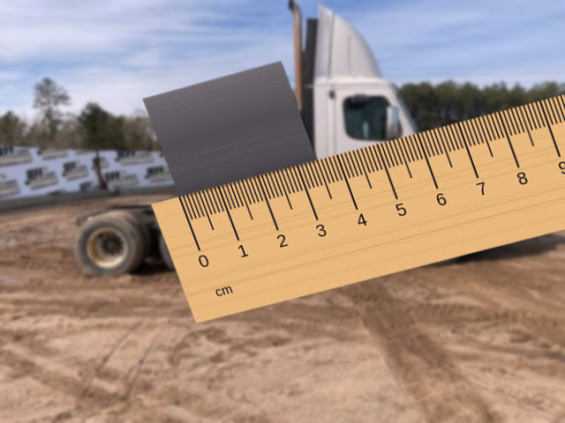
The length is 3.5cm
